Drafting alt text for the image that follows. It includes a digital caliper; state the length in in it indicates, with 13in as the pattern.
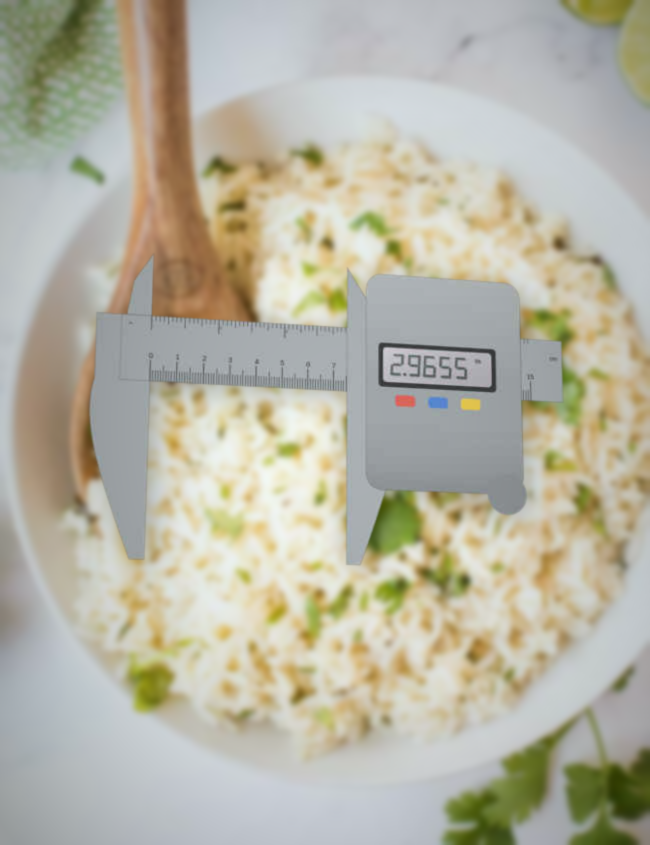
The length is 2.9655in
